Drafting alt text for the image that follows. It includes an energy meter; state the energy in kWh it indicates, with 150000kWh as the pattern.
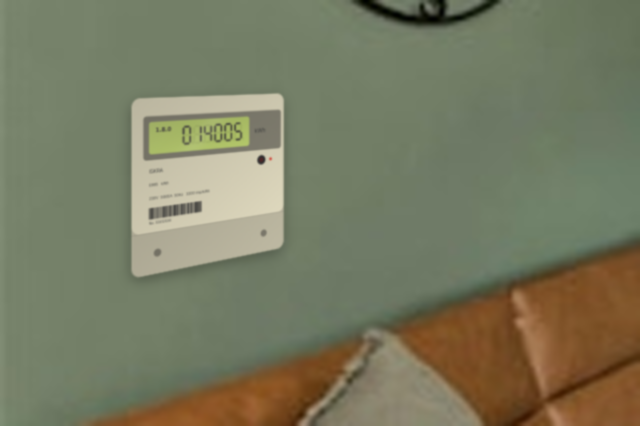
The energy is 14005kWh
